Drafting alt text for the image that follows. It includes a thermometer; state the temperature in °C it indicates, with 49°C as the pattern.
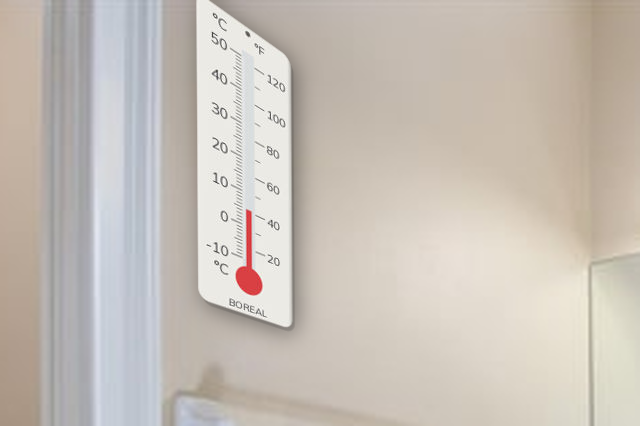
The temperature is 5°C
